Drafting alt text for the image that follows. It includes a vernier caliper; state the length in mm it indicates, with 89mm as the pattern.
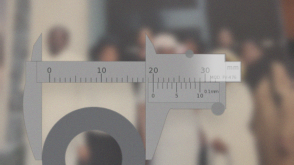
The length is 20.0mm
